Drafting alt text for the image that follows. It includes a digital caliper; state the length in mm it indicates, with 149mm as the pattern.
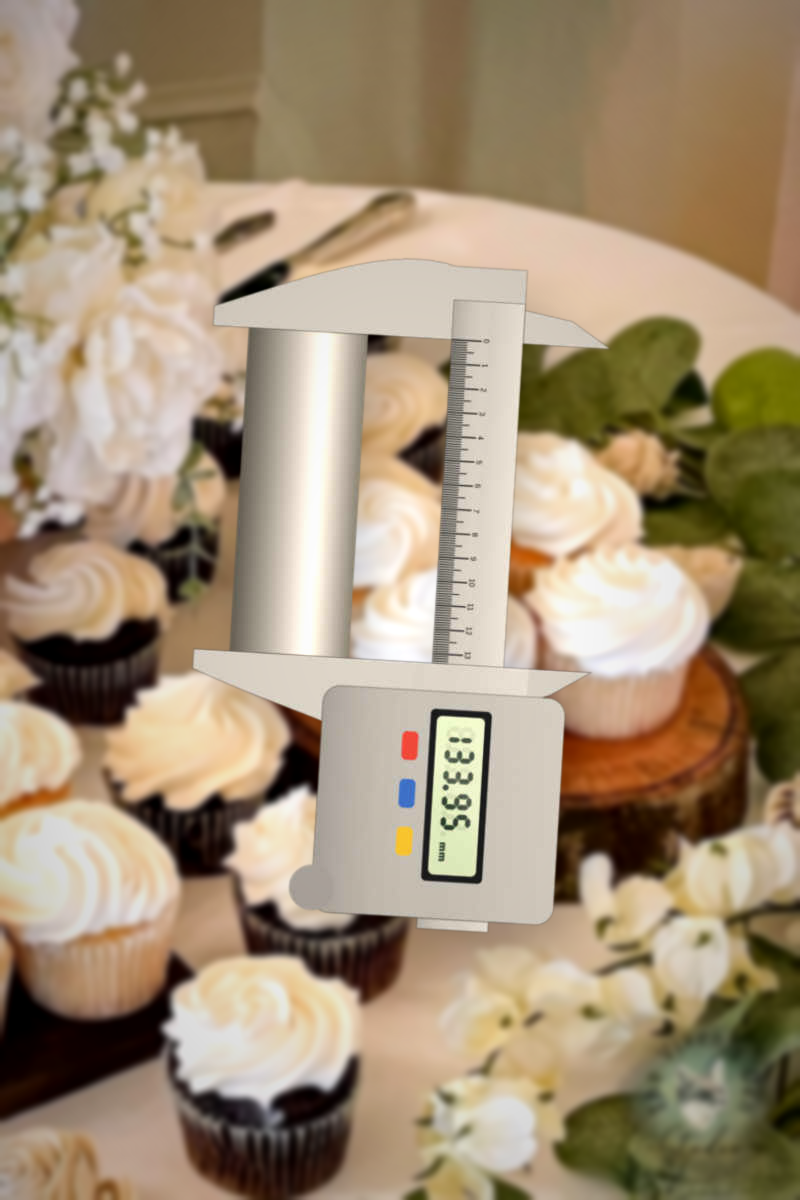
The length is 133.95mm
